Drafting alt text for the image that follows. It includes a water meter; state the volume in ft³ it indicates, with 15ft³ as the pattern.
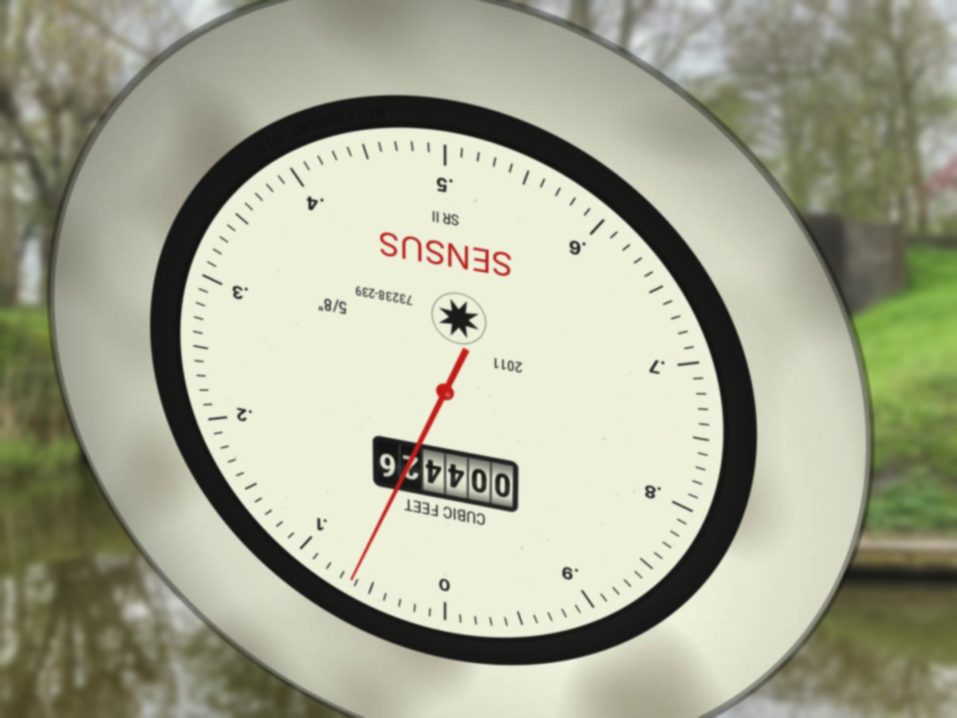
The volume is 4426.06ft³
